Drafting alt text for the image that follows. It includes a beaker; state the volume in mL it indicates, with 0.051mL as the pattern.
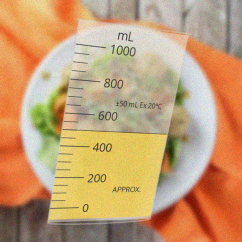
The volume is 500mL
